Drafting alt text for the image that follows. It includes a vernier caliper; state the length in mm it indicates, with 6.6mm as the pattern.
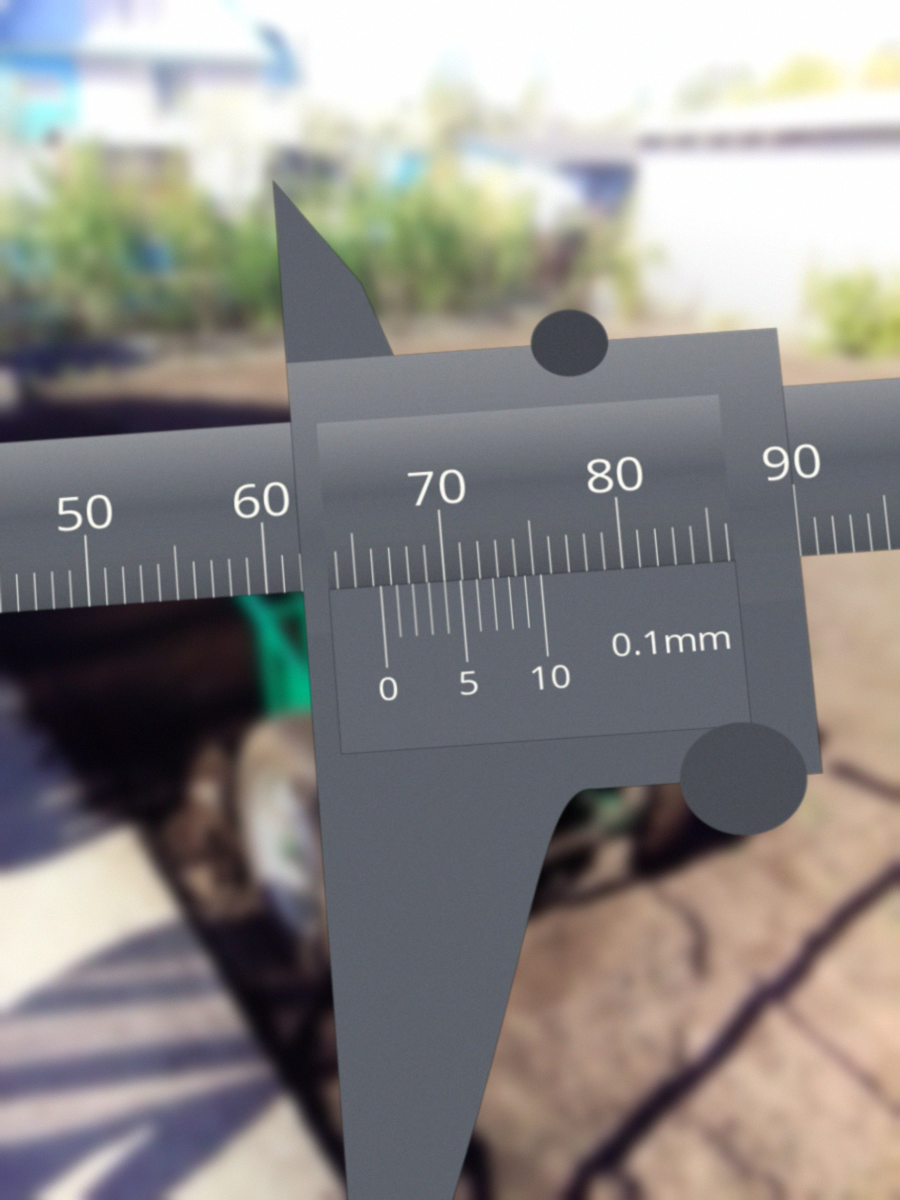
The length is 66.4mm
